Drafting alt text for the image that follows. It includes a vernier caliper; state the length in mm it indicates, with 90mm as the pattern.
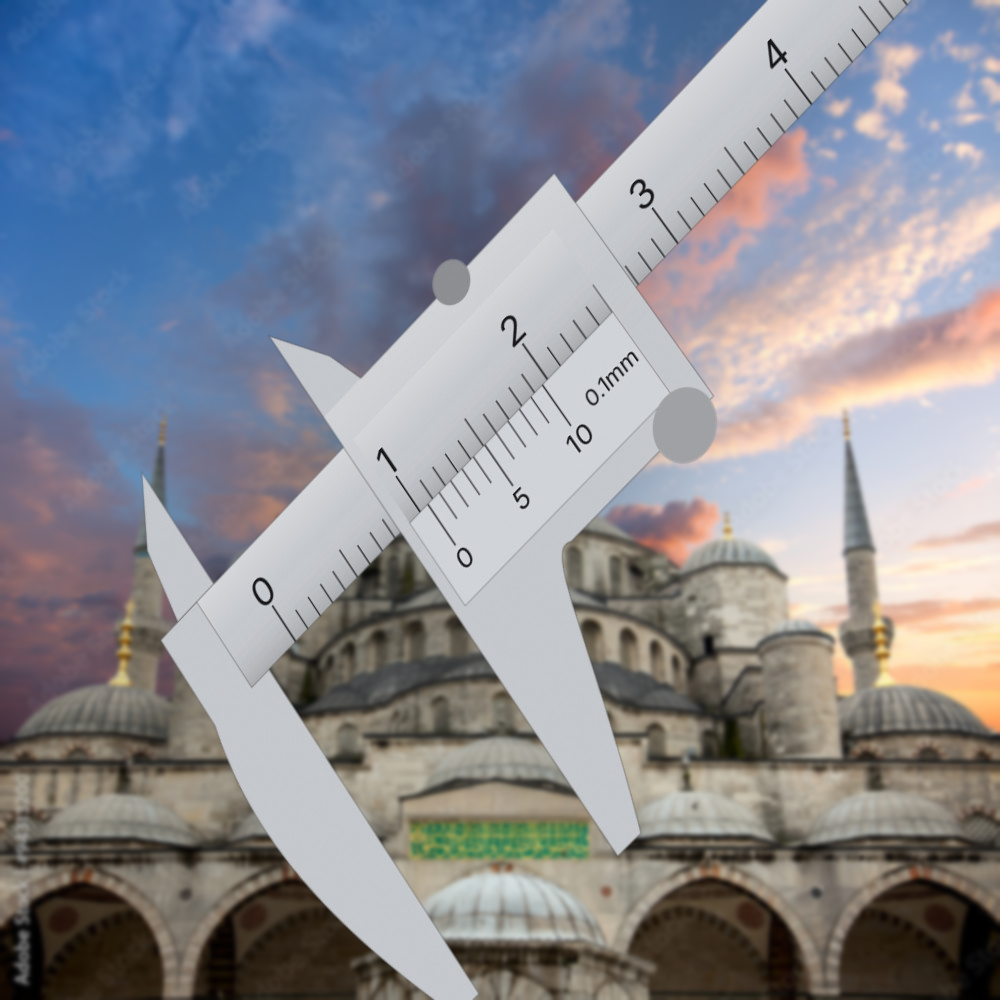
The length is 10.6mm
